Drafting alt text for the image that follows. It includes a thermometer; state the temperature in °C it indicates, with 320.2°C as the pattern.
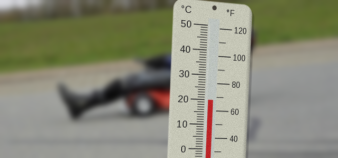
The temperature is 20°C
